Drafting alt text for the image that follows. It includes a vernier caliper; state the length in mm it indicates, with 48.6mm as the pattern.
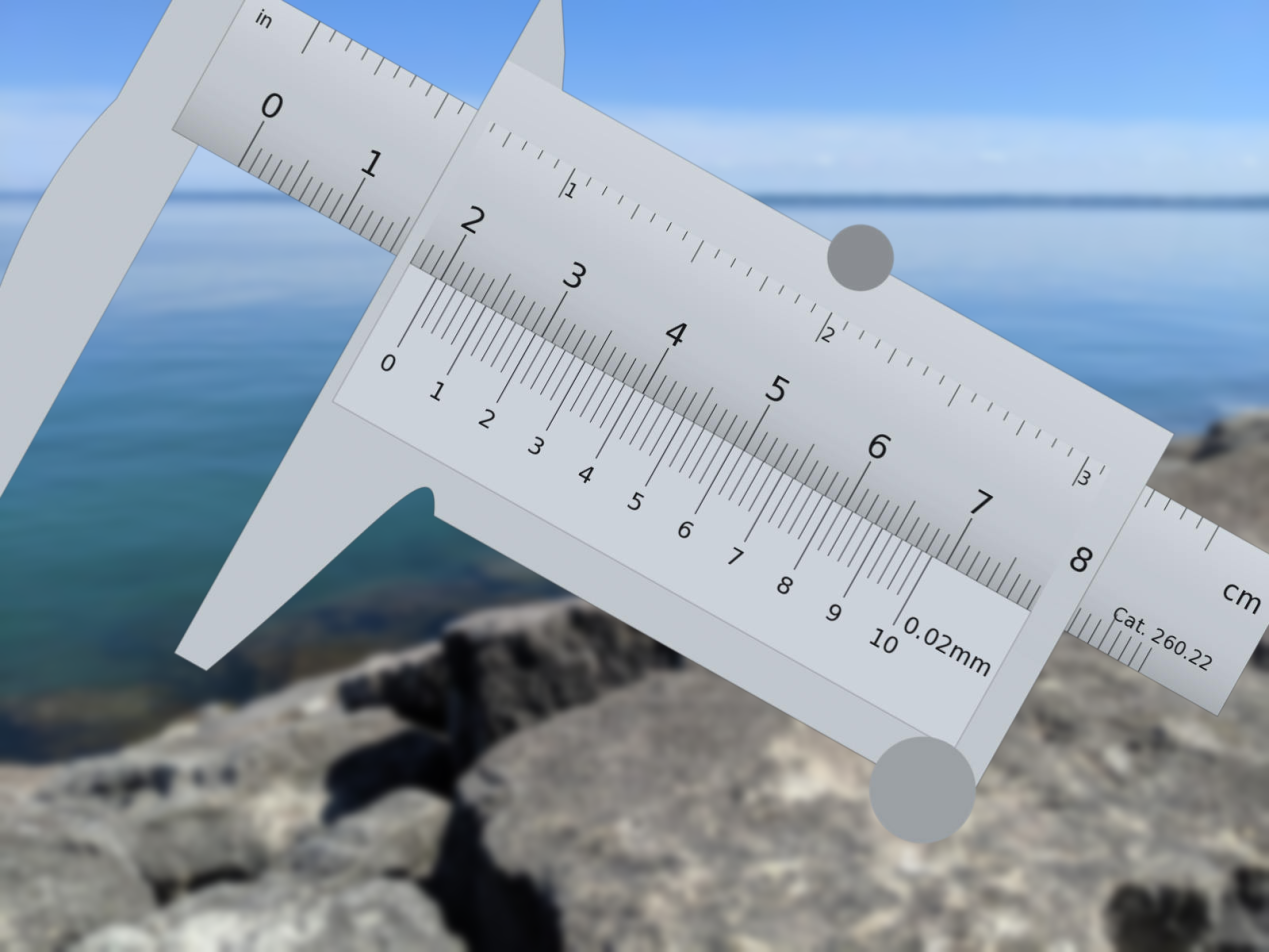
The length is 19.6mm
